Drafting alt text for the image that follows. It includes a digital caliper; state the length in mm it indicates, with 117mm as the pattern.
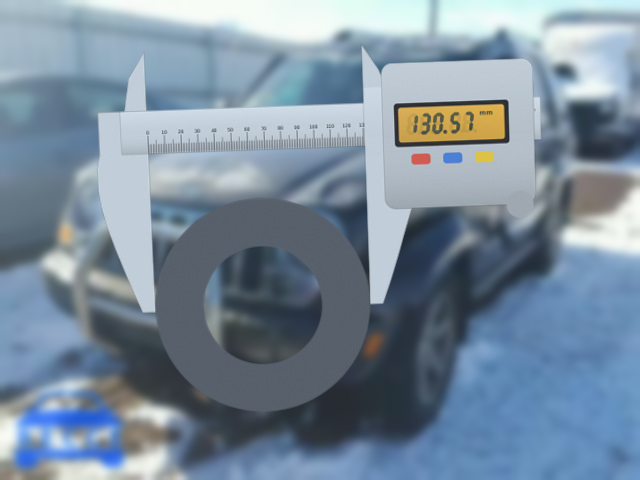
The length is 130.57mm
